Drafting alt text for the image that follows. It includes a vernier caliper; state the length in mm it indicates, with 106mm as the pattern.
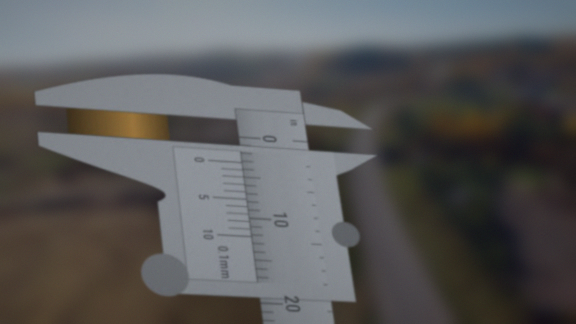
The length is 3.2mm
